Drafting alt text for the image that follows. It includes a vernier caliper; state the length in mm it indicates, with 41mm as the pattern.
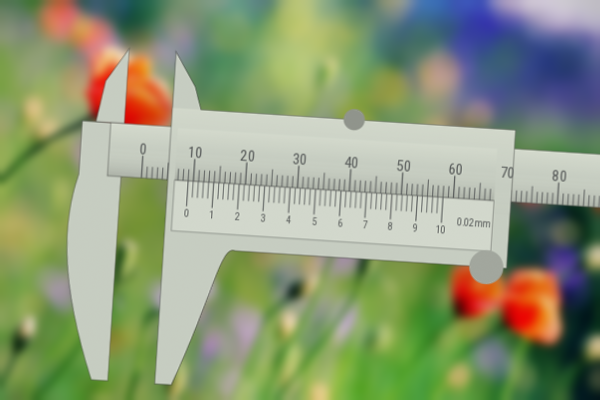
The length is 9.0mm
